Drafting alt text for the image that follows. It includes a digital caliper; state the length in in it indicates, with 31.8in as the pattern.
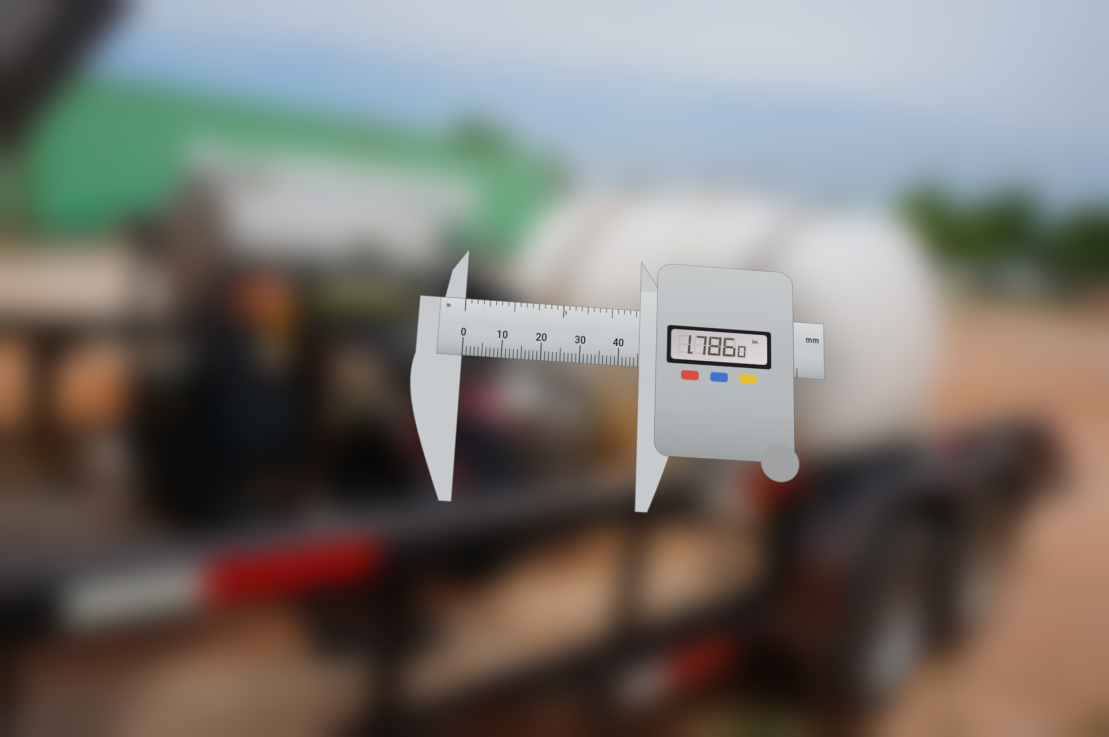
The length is 1.7860in
